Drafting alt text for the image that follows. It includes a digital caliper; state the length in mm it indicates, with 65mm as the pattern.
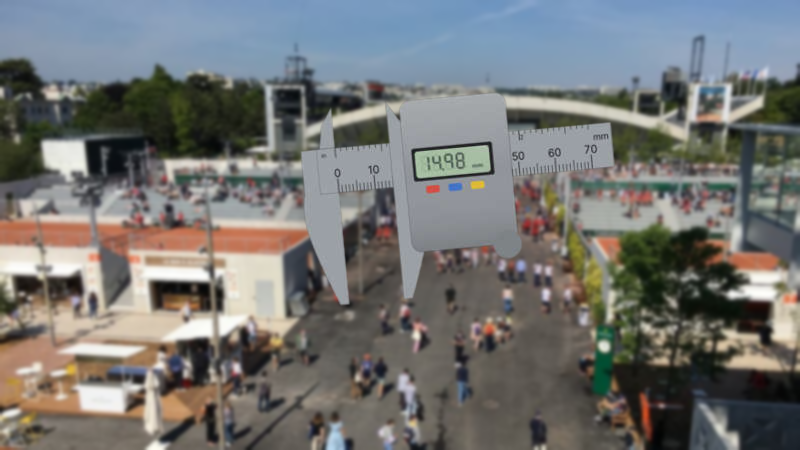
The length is 14.98mm
